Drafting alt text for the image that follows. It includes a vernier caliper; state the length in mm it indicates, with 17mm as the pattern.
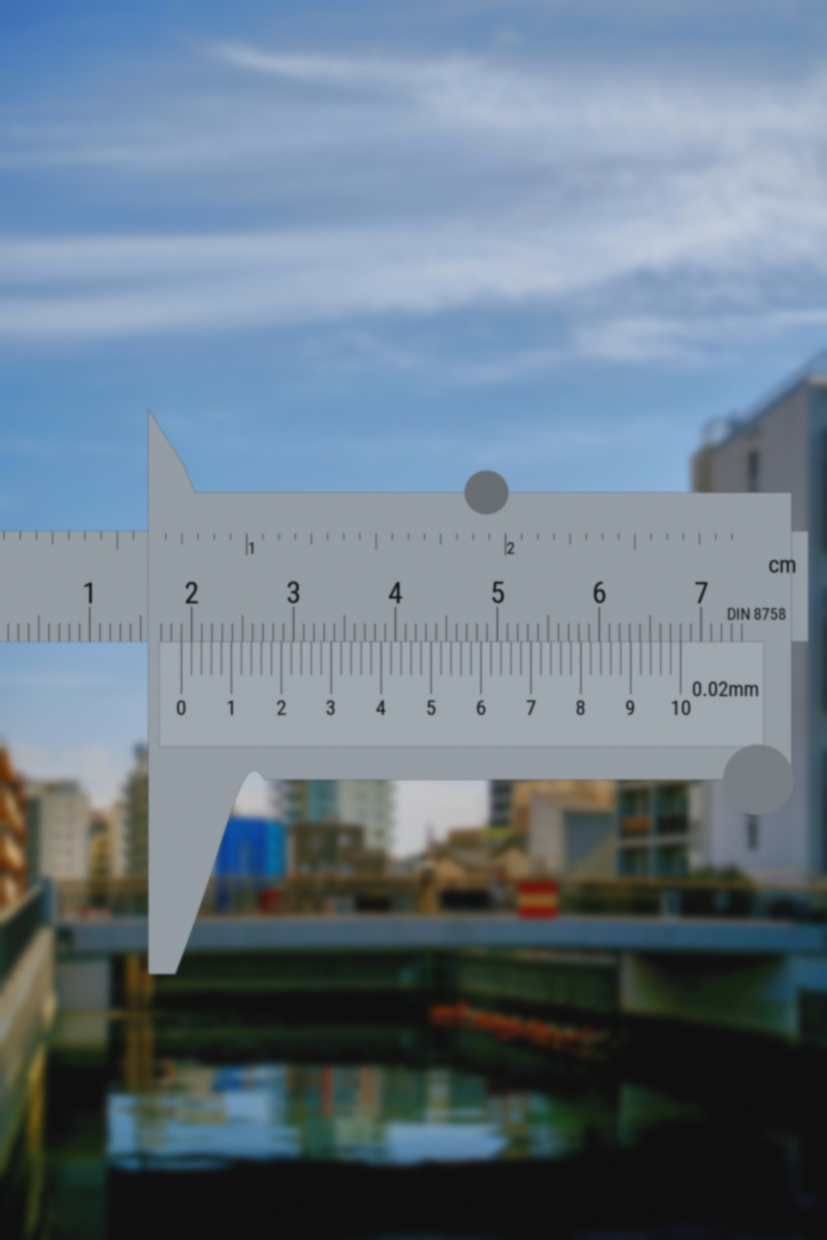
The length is 19.0mm
